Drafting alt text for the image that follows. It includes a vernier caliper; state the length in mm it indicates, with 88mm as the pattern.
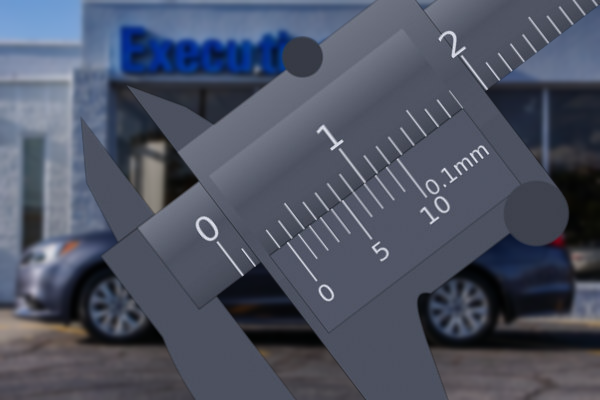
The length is 3.6mm
